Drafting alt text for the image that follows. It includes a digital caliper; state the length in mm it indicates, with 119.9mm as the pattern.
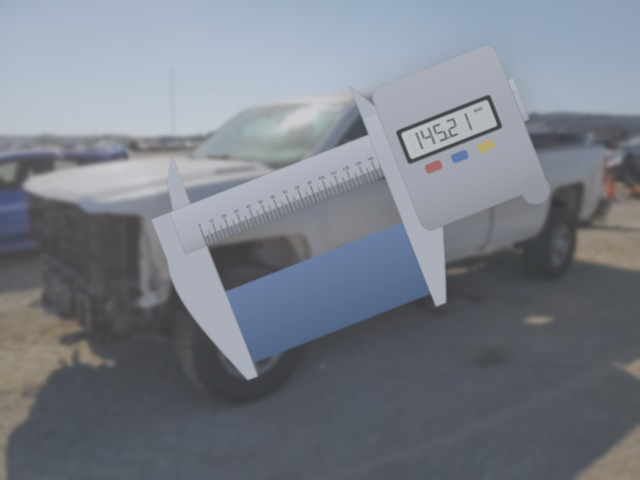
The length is 145.21mm
